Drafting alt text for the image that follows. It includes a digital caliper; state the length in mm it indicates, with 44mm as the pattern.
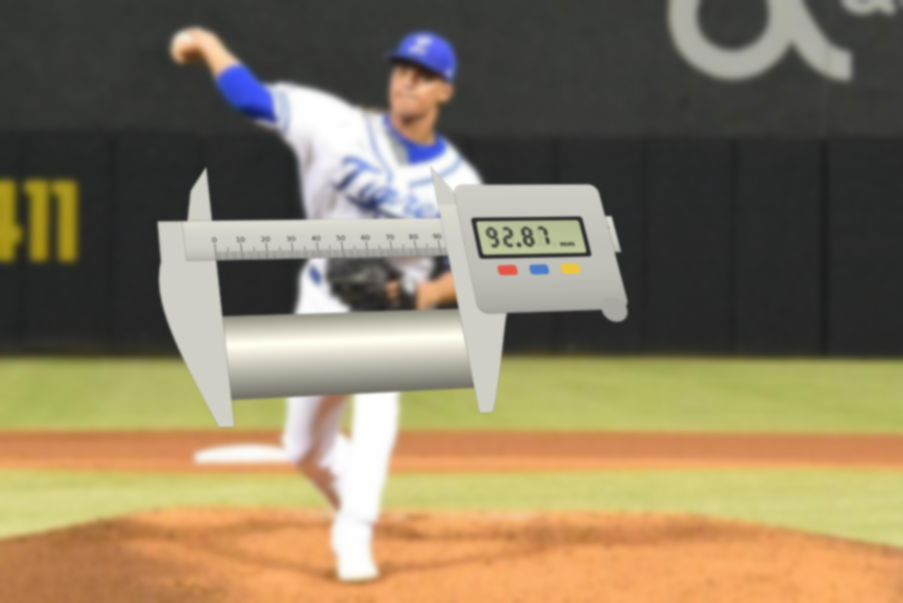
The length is 92.87mm
